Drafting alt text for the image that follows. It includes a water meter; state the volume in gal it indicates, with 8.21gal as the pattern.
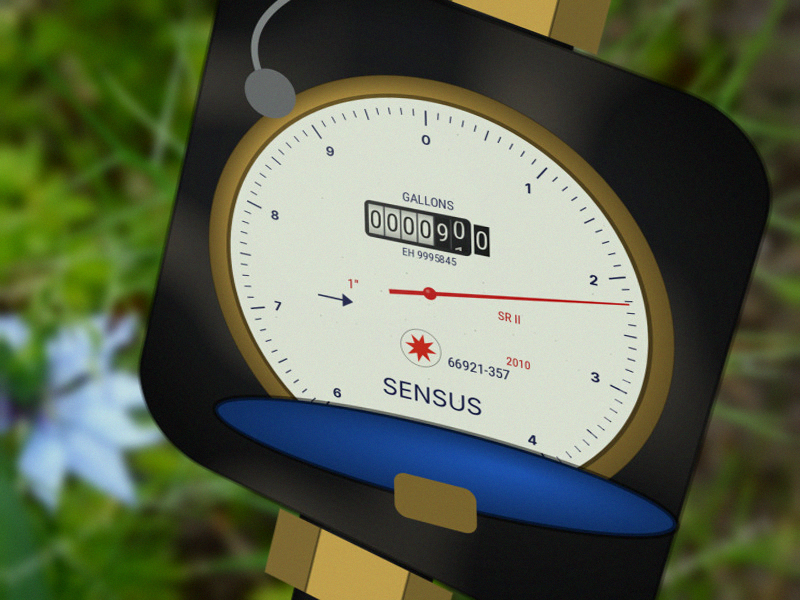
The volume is 902.2gal
